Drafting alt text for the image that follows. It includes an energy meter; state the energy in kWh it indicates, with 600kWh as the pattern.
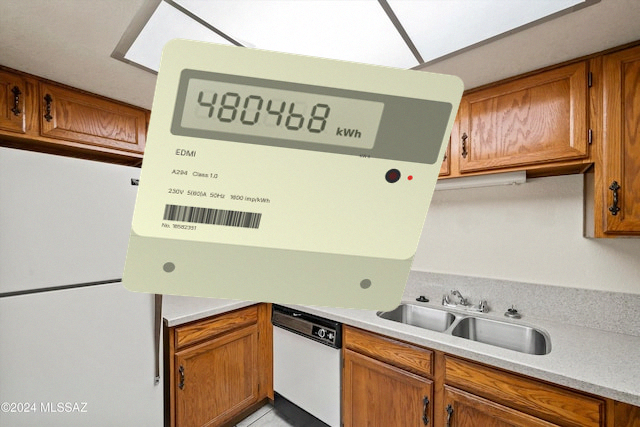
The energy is 480468kWh
